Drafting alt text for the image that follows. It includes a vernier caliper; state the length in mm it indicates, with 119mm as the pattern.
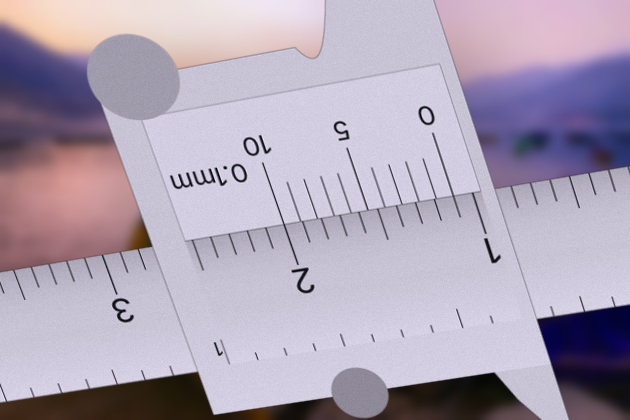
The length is 11.0mm
